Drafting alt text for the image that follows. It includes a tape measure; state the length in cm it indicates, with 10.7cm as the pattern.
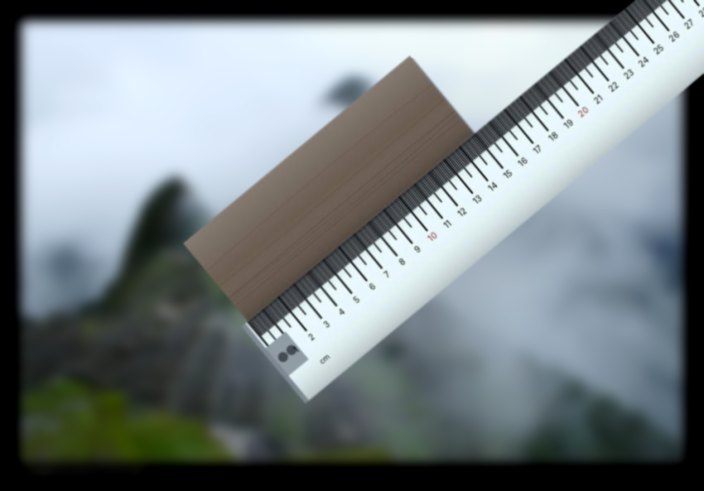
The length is 15cm
